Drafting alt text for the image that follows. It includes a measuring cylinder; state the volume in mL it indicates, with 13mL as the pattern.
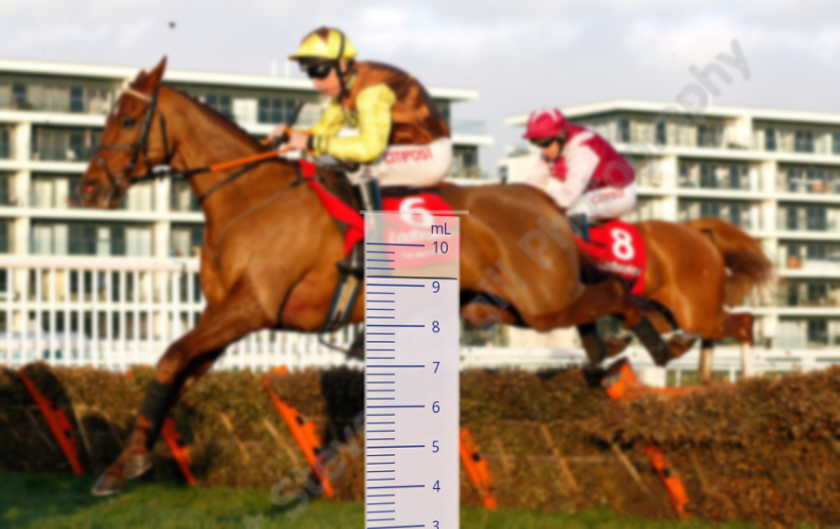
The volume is 9.2mL
